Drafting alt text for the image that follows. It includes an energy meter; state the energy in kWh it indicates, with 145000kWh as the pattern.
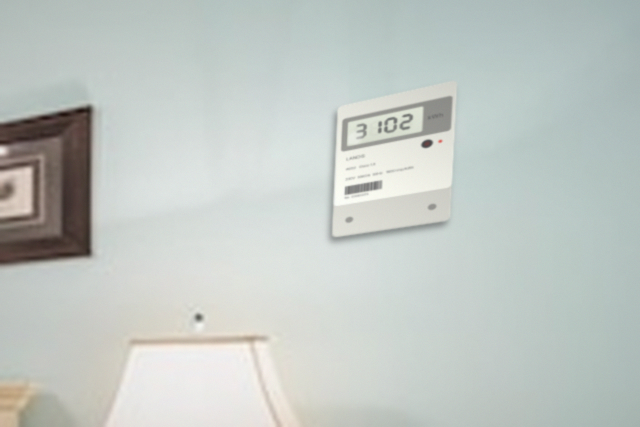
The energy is 3102kWh
